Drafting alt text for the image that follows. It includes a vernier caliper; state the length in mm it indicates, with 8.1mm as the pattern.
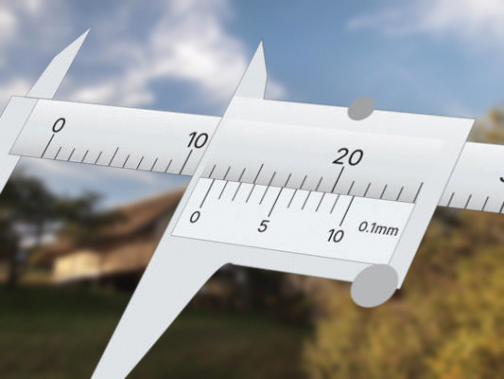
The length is 12.4mm
